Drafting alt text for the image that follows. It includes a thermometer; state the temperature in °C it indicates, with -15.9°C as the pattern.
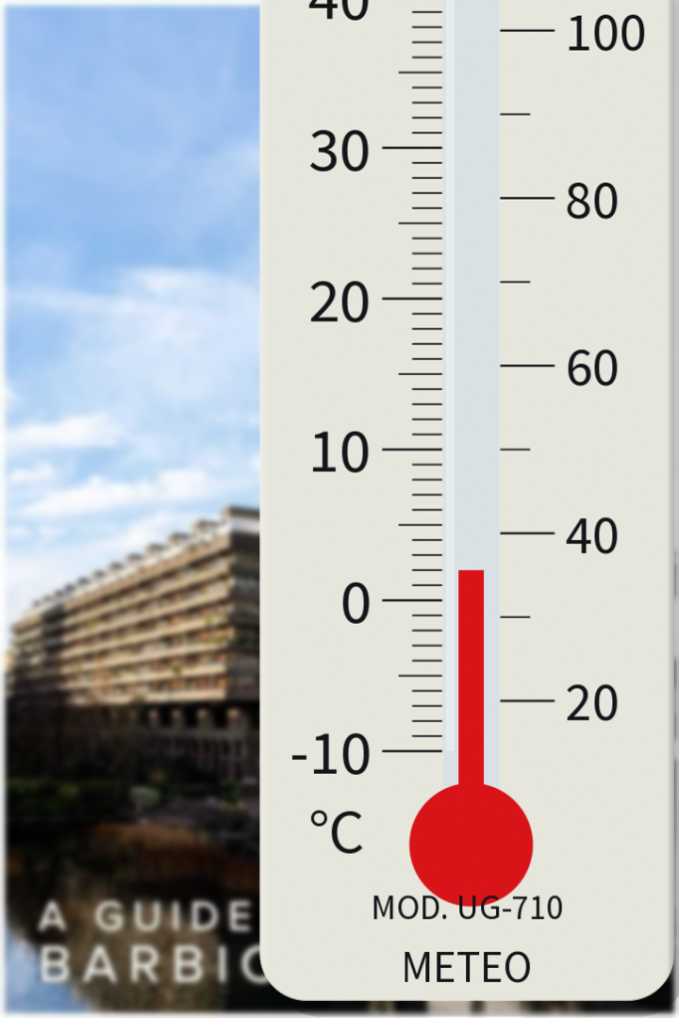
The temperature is 2°C
